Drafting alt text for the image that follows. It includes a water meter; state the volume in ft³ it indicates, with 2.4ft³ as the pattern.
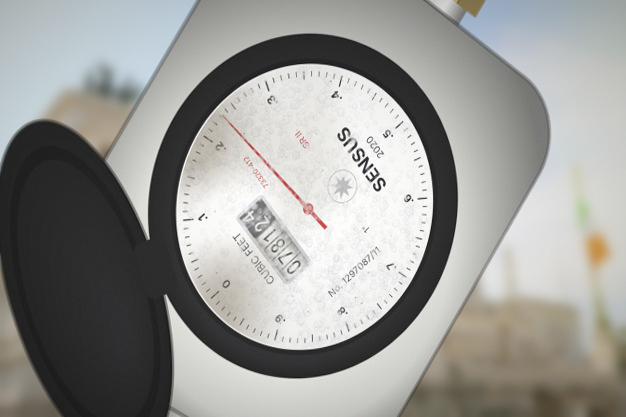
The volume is 78124.23ft³
